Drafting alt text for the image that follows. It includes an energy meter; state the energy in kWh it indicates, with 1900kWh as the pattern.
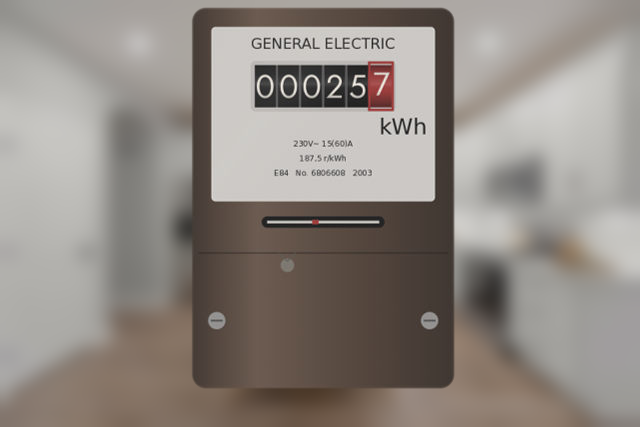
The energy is 25.7kWh
